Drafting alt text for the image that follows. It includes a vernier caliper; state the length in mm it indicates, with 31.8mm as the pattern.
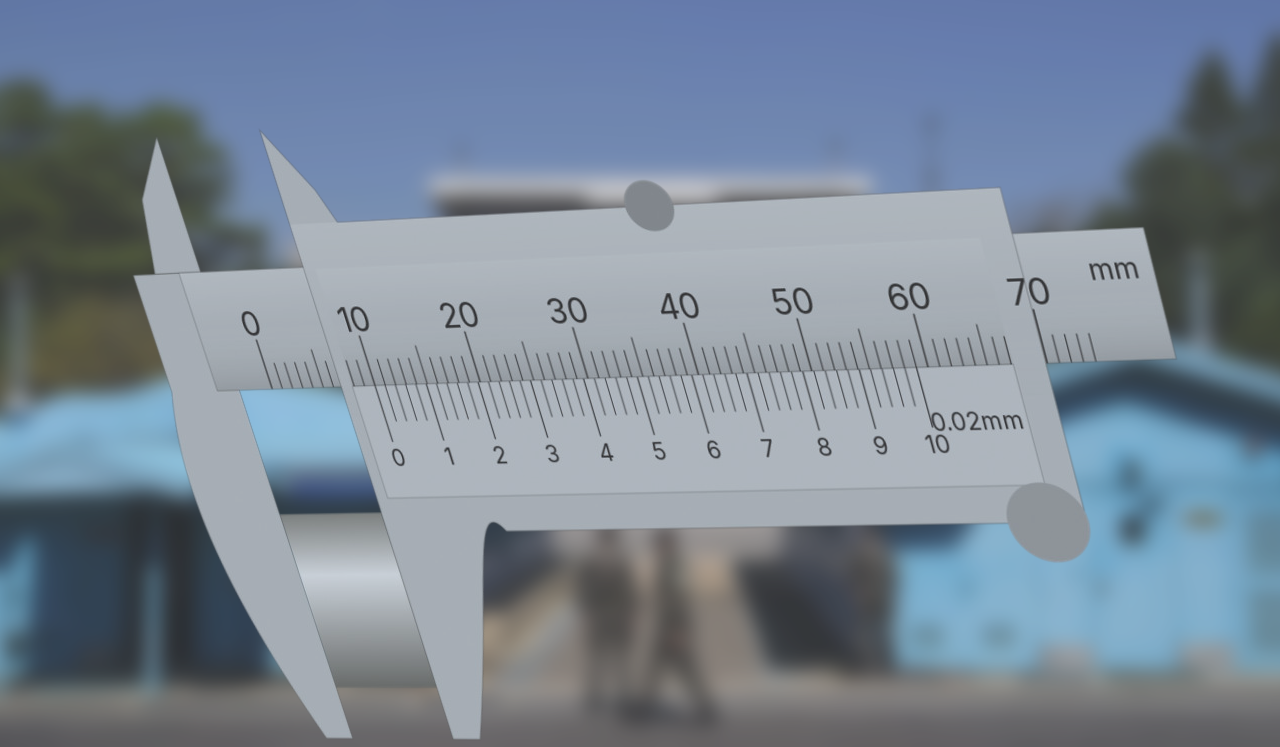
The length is 10.0mm
